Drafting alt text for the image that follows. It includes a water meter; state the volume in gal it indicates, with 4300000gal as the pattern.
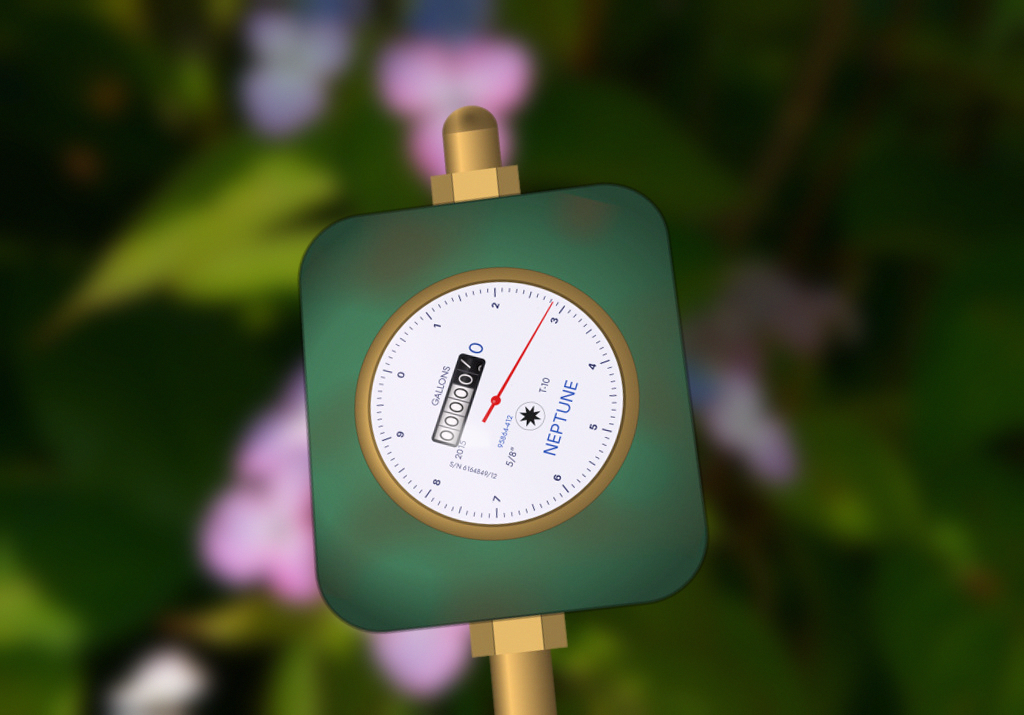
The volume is 72.8gal
